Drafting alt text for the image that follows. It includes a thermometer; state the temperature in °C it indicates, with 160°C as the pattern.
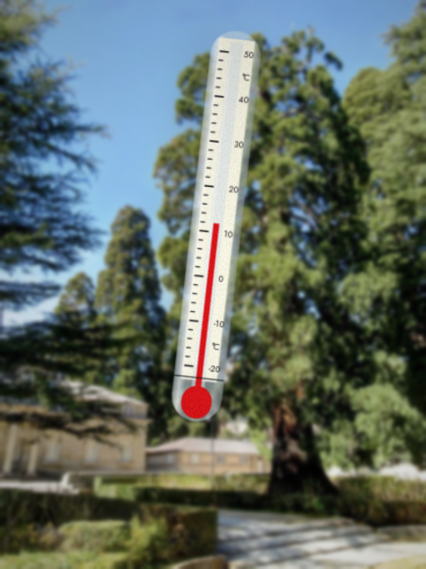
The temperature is 12°C
